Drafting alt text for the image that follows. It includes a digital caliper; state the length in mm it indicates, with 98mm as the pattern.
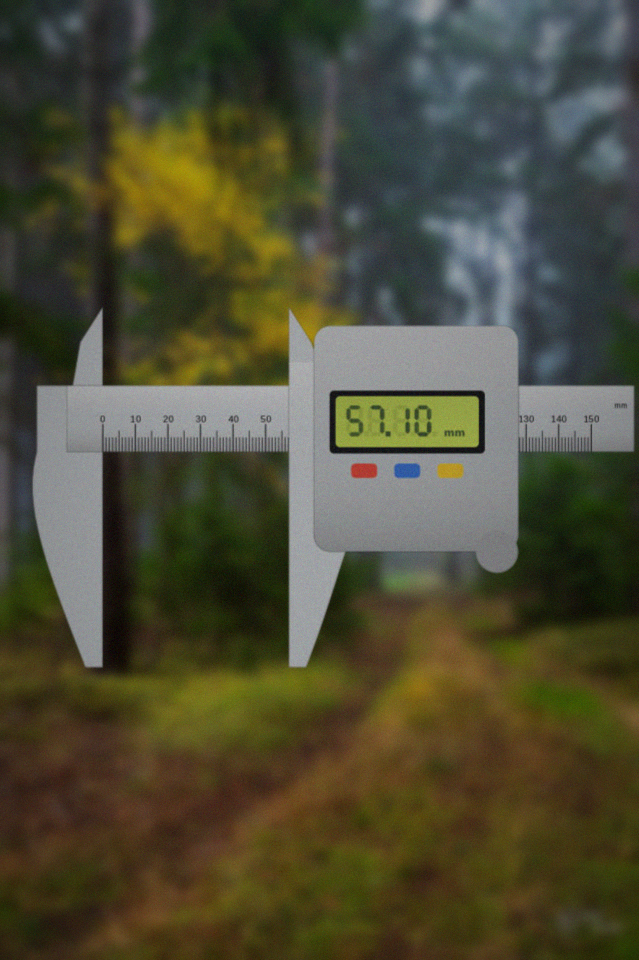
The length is 57.10mm
